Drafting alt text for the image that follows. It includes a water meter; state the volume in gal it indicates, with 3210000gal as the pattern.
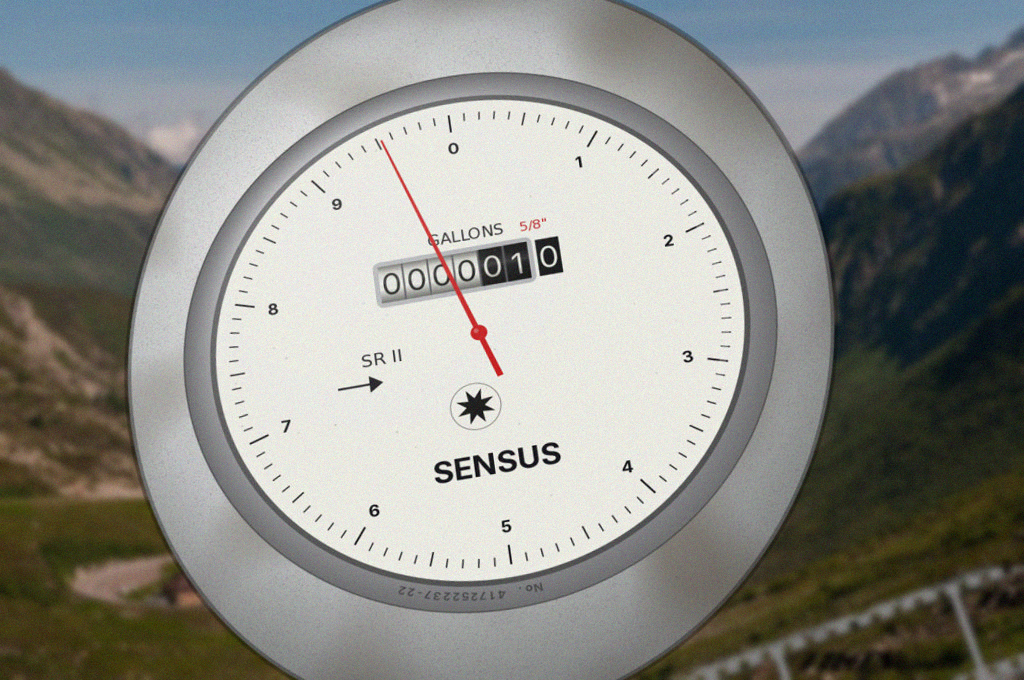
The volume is 9.5gal
